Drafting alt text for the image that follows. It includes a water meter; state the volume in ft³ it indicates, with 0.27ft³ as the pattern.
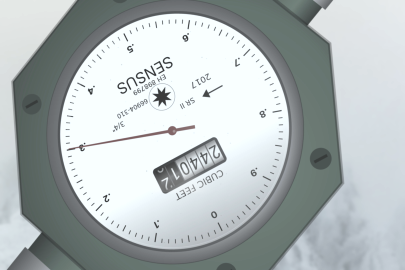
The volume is 244012.30ft³
